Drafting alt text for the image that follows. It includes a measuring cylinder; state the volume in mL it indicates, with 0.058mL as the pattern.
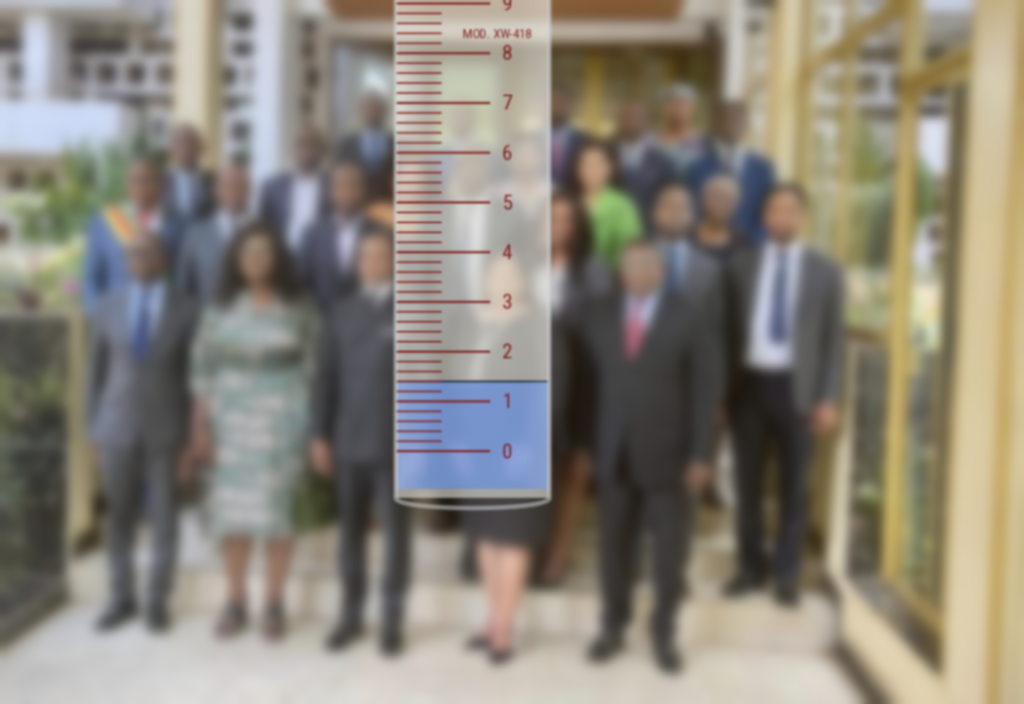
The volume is 1.4mL
